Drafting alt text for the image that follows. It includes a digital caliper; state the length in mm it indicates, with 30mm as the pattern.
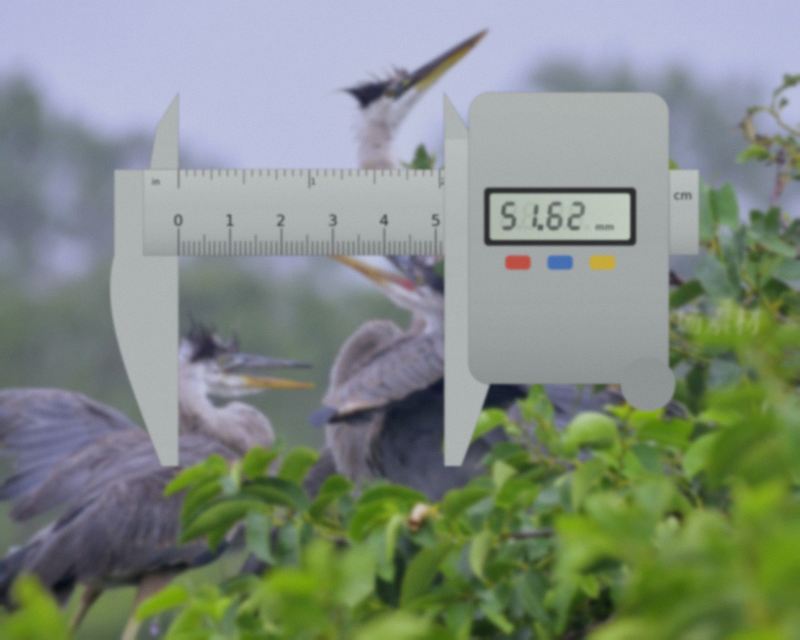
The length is 51.62mm
